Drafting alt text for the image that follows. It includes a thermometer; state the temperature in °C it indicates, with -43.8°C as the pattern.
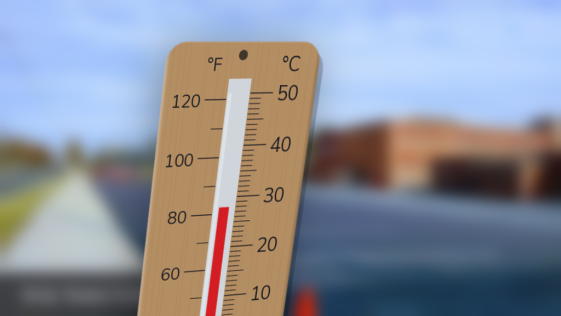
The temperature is 28°C
